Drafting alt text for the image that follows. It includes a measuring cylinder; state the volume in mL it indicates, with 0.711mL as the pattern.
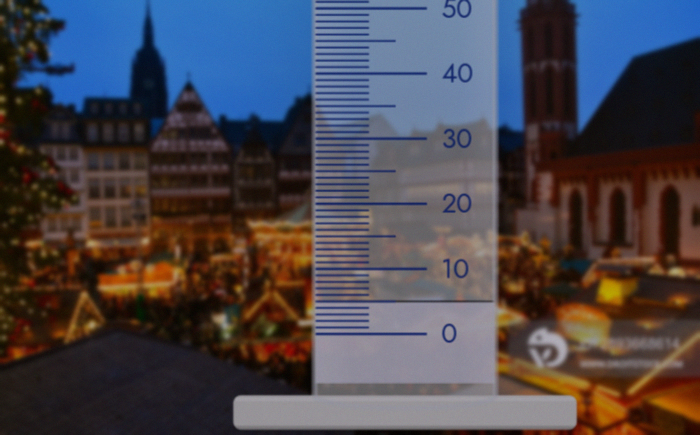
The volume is 5mL
